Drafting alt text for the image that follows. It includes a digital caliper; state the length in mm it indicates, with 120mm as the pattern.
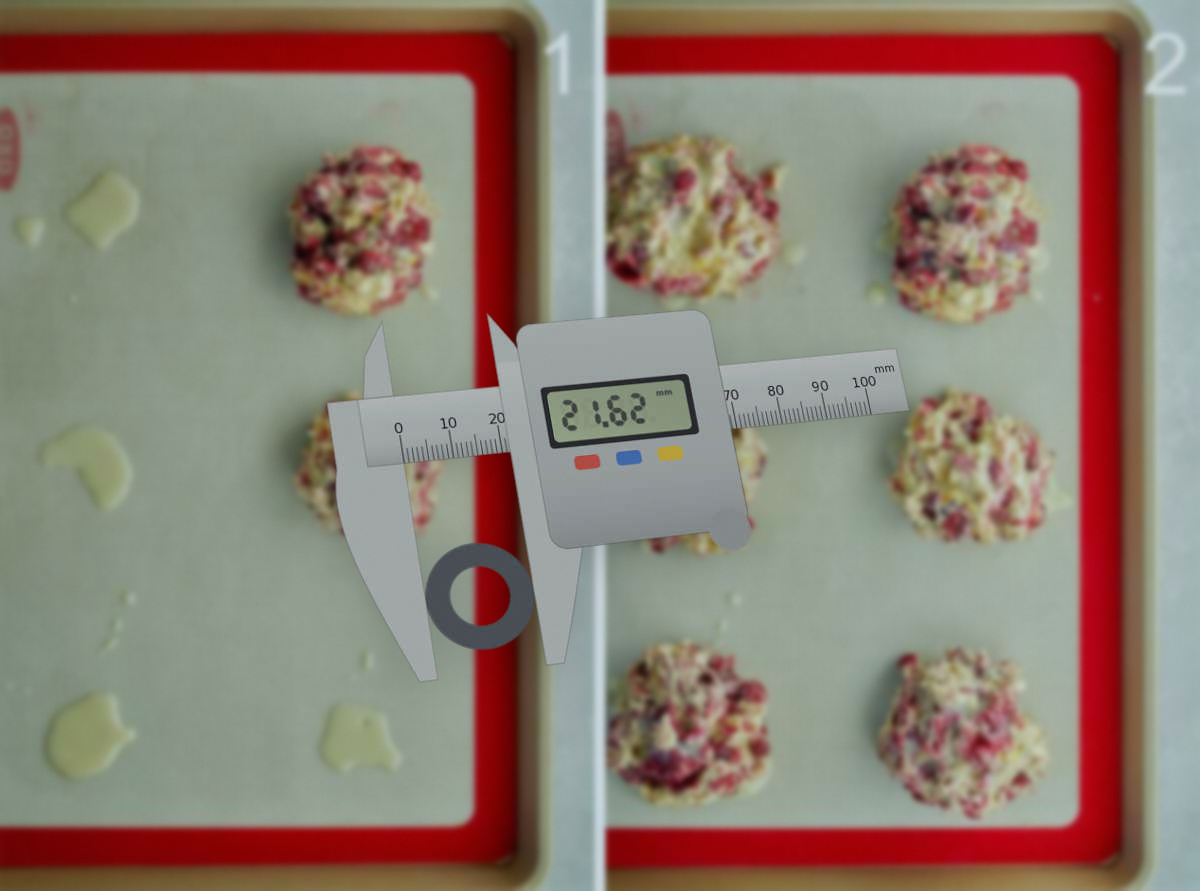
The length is 21.62mm
